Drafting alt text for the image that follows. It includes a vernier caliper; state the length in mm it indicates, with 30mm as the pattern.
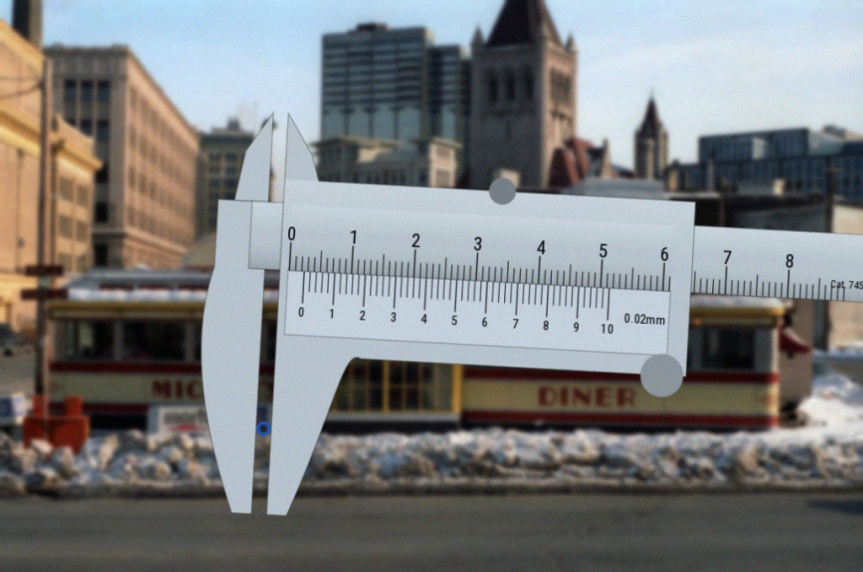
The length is 2.4mm
